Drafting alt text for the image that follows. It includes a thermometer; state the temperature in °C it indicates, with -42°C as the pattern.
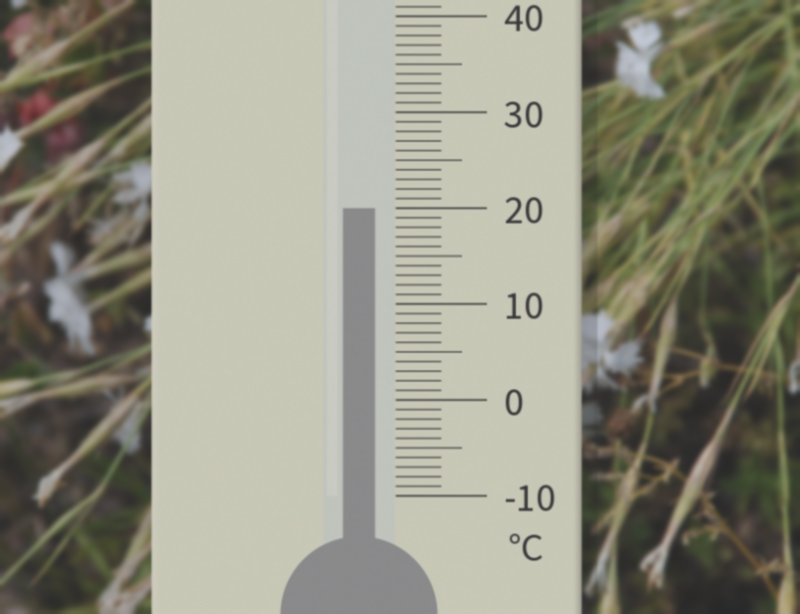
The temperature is 20°C
